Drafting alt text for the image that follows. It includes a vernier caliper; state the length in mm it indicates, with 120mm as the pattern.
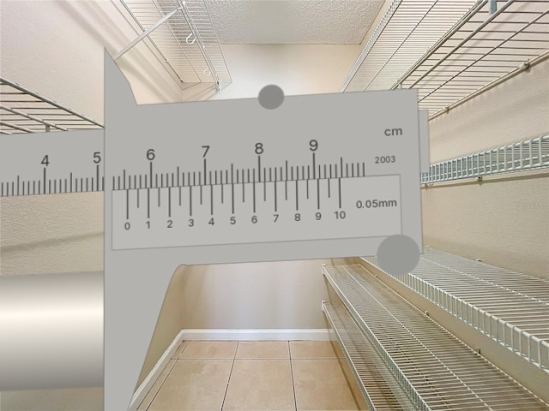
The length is 55.6mm
